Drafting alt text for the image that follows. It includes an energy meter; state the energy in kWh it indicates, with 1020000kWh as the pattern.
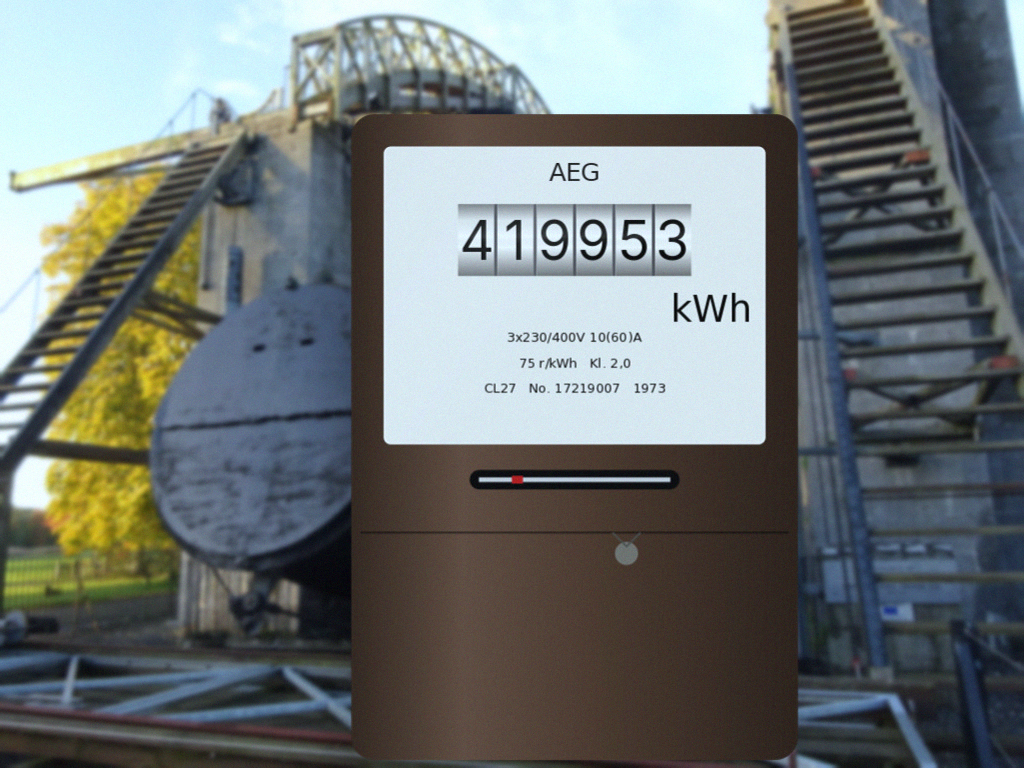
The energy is 419953kWh
